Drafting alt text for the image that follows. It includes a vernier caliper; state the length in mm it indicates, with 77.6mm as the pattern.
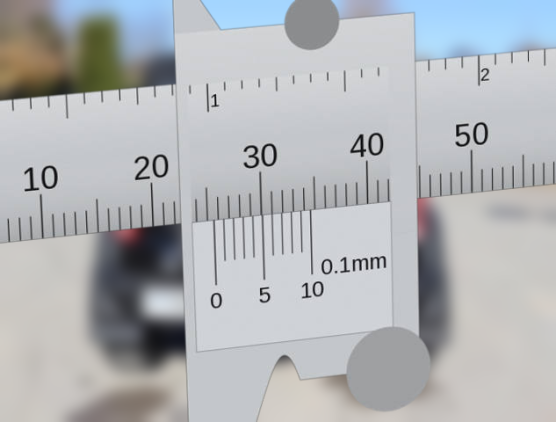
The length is 25.6mm
